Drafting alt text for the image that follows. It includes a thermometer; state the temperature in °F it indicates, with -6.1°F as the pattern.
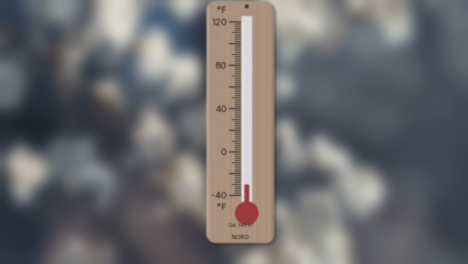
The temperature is -30°F
